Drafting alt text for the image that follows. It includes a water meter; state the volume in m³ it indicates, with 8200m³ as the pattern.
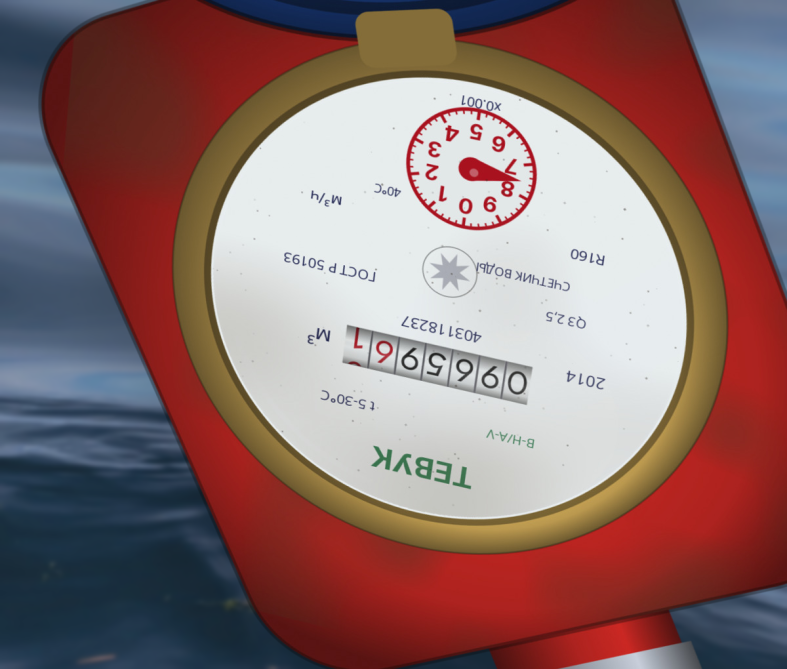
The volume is 9659.607m³
